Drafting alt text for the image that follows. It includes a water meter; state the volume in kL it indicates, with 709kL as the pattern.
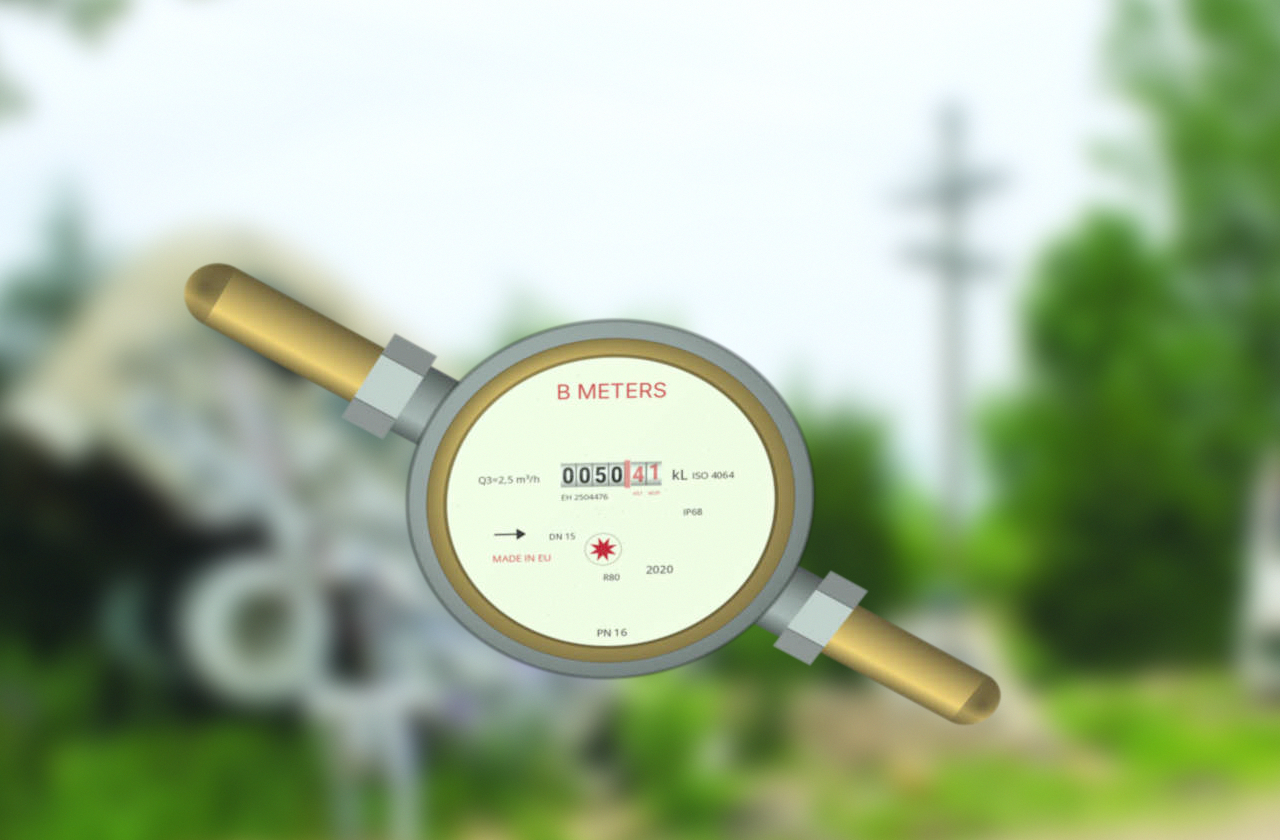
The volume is 50.41kL
